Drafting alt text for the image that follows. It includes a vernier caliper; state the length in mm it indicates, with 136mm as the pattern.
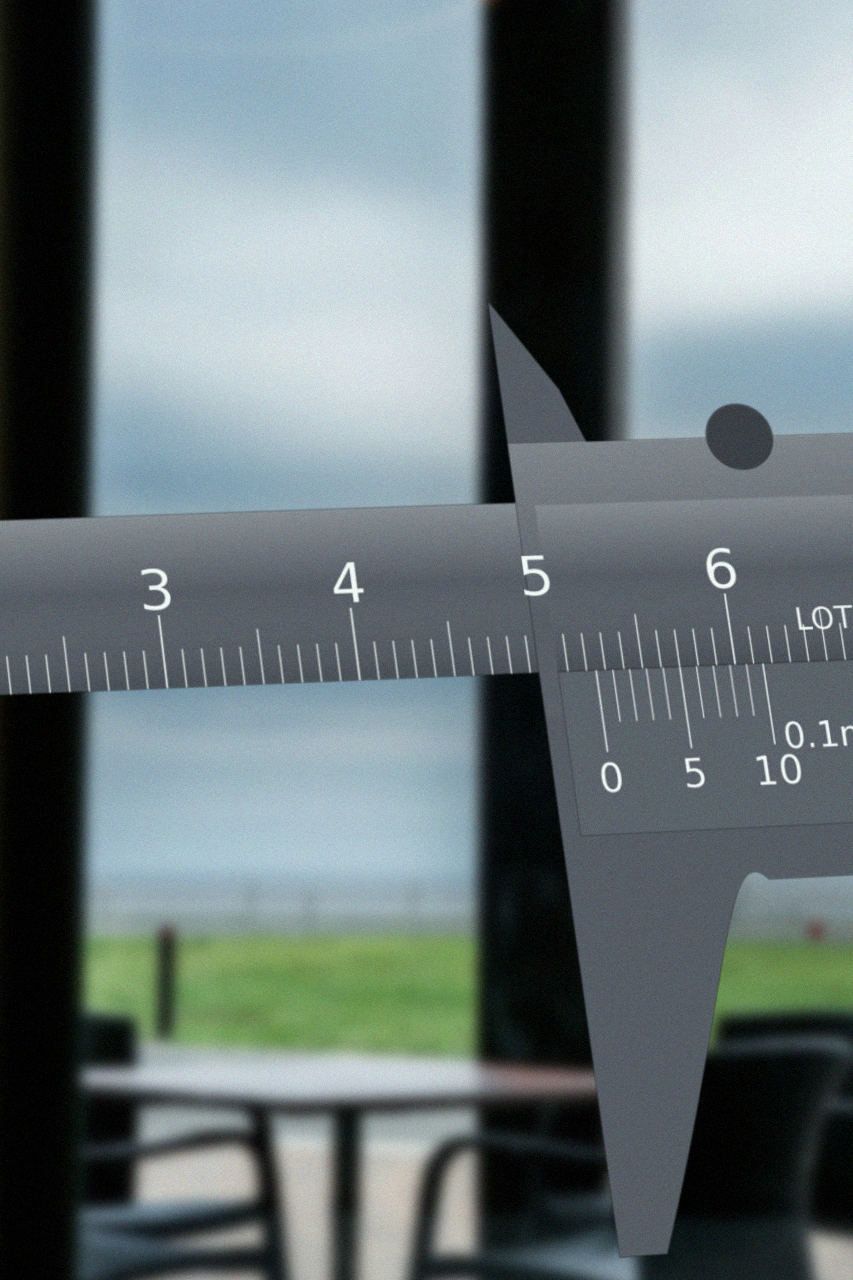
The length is 52.5mm
